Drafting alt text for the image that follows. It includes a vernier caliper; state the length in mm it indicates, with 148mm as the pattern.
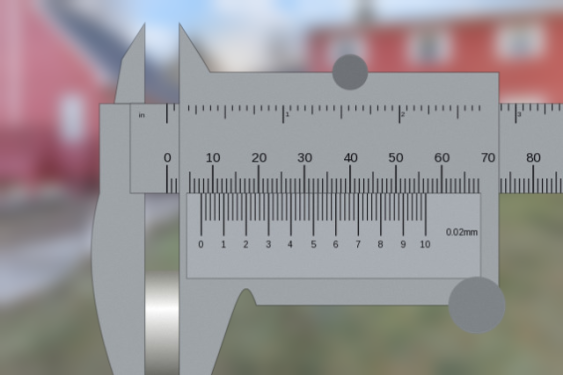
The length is 7.5mm
